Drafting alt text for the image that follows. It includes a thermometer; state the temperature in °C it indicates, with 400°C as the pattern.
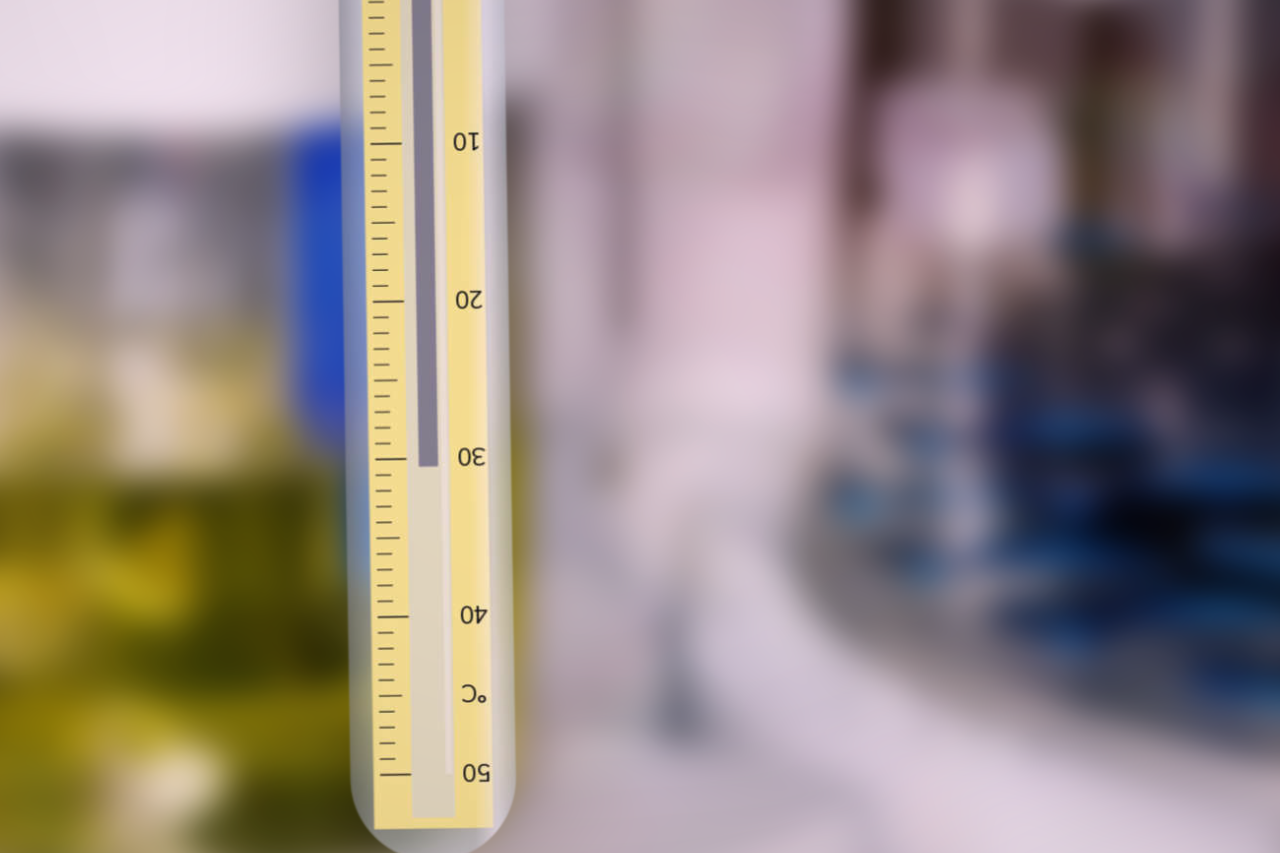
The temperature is 30.5°C
